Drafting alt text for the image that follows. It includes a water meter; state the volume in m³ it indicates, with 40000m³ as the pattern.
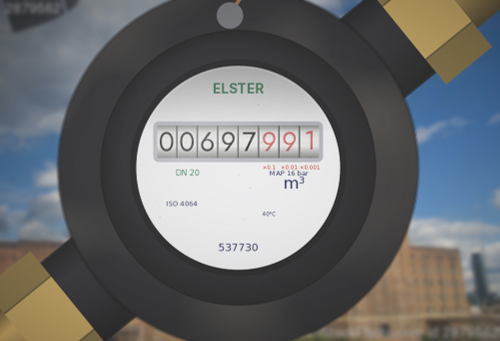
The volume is 697.991m³
